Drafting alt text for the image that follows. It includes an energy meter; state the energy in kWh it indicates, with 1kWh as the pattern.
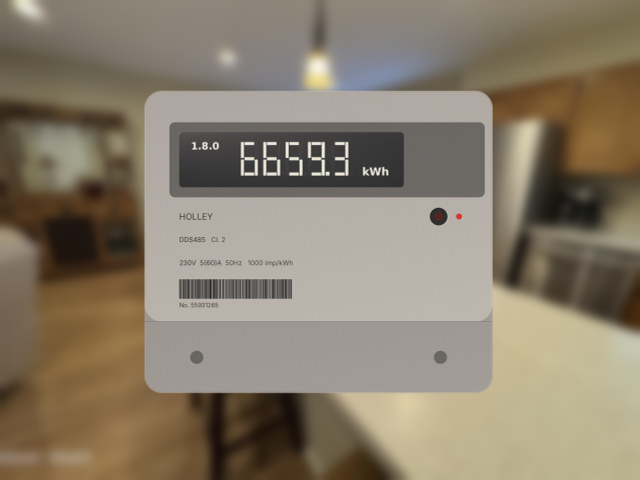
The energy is 6659.3kWh
